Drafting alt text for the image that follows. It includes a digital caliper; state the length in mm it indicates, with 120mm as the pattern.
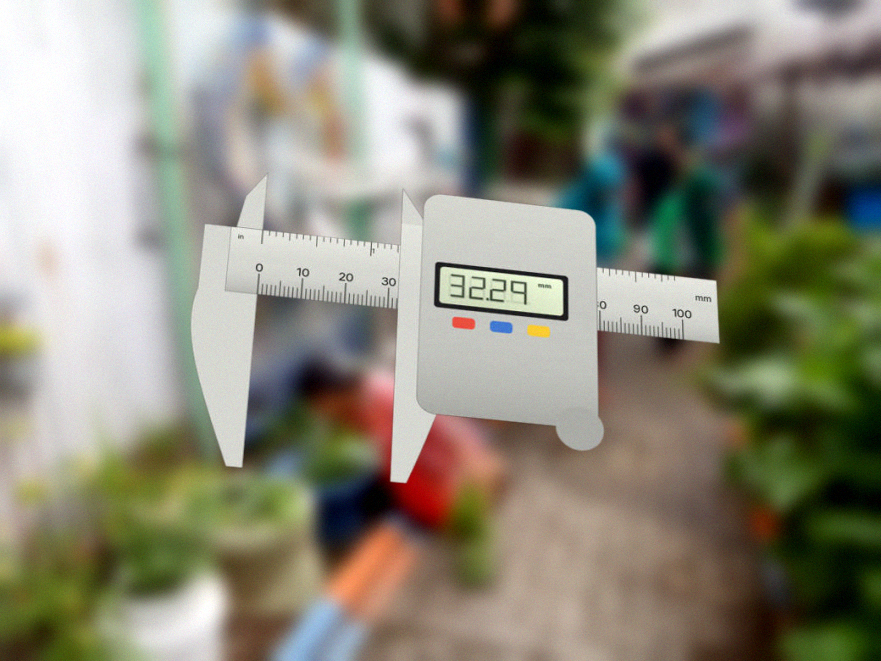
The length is 32.29mm
